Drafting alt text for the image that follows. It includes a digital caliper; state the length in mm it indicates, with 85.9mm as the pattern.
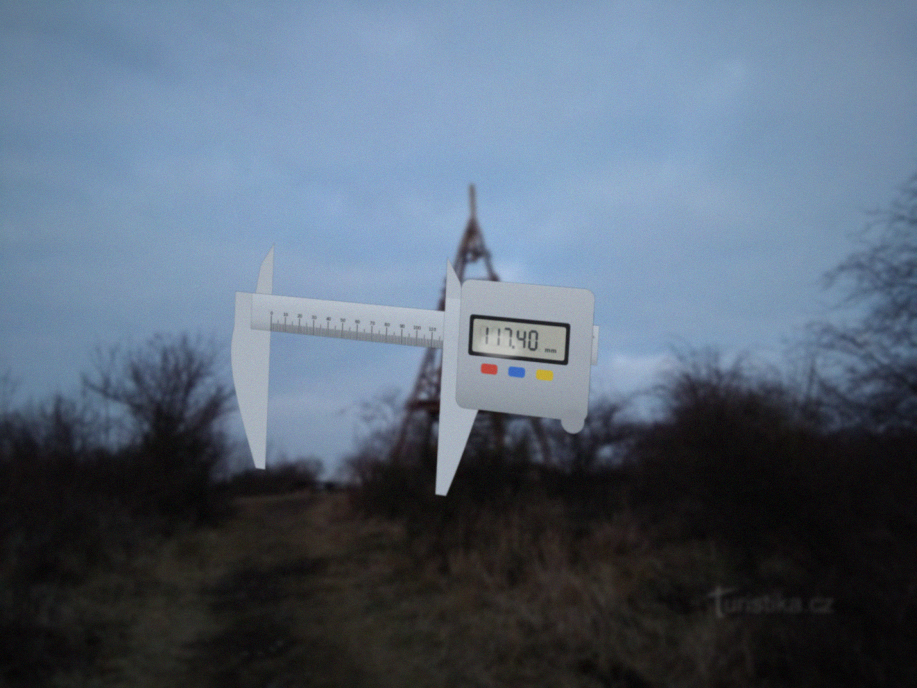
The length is 117.40mm
